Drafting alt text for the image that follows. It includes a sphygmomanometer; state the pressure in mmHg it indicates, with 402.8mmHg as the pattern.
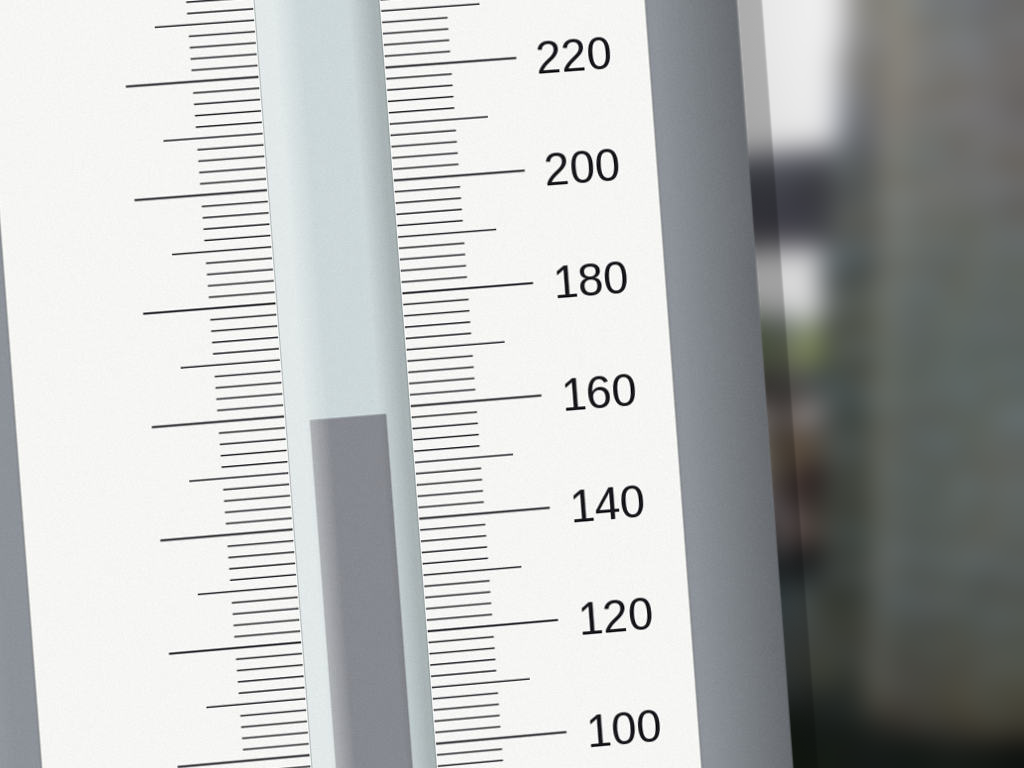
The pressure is 159mmHg
